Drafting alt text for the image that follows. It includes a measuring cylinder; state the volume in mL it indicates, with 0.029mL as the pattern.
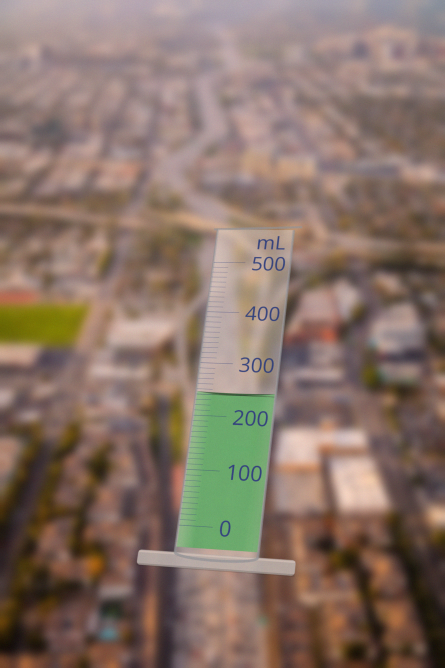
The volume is 240mL
